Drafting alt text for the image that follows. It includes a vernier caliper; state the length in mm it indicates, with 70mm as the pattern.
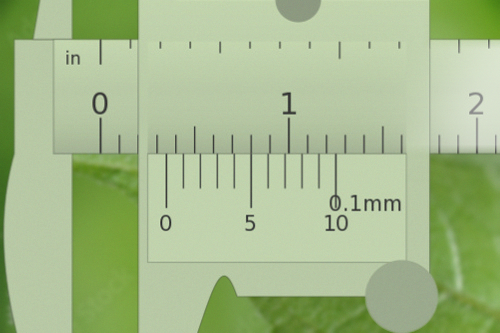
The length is 3.5mm
